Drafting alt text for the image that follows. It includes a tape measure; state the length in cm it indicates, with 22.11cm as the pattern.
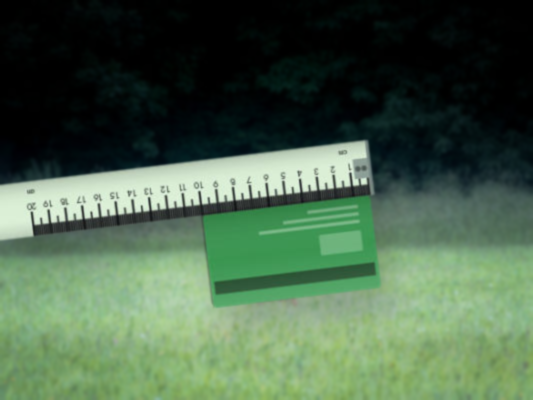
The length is 10cm
